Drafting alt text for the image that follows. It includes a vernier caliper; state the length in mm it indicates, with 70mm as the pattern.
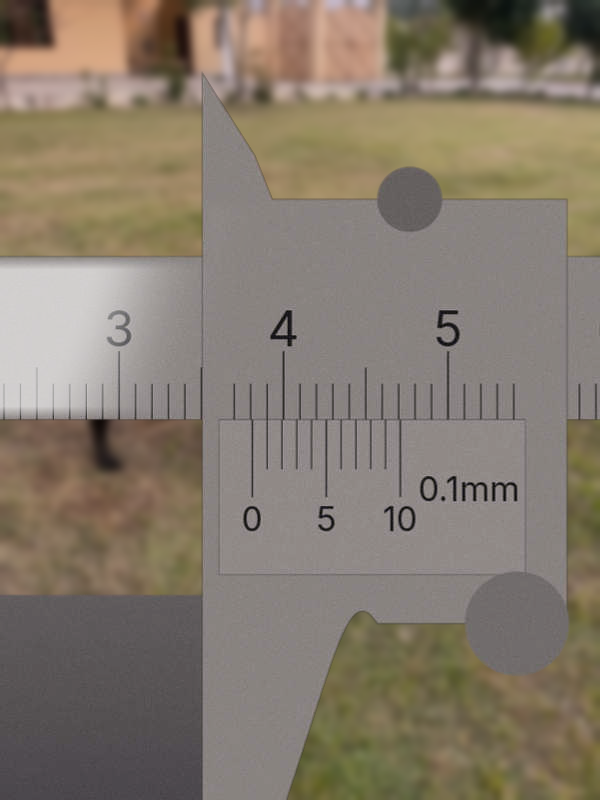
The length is 38.1mm
